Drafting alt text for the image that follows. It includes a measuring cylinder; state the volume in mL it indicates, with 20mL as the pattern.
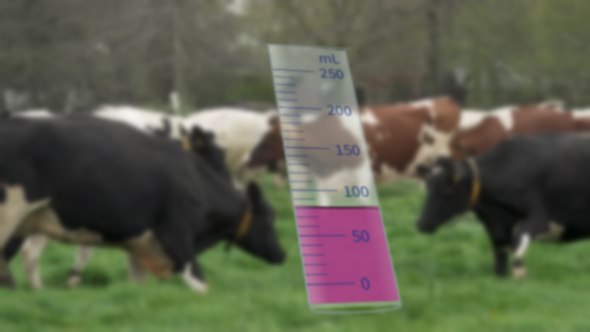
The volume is 80mL
